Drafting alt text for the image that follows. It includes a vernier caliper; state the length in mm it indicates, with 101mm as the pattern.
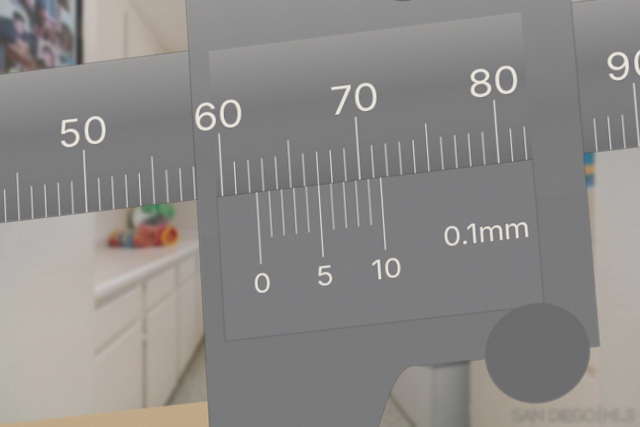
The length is 62.5mm
